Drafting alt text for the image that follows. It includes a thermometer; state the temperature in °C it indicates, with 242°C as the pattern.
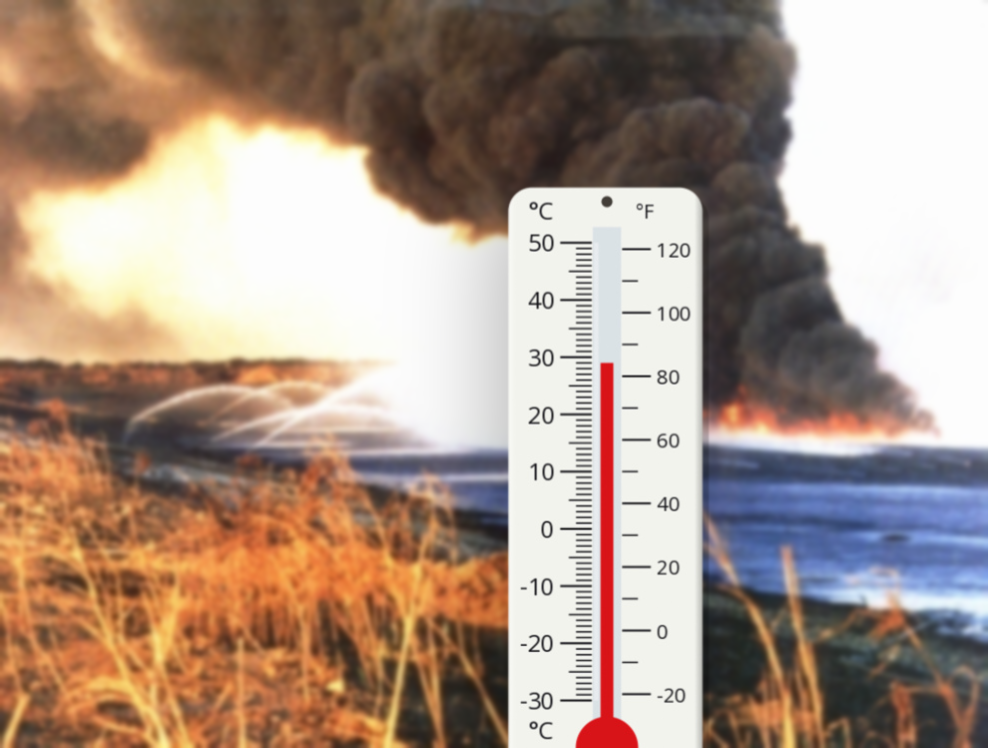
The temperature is 29°C
